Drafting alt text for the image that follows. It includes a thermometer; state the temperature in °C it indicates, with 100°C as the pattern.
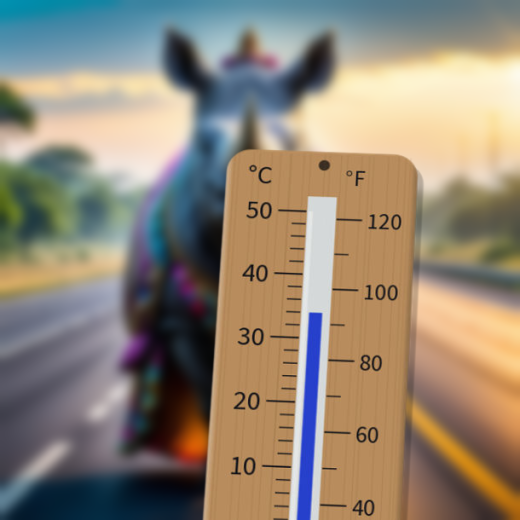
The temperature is 34°C
